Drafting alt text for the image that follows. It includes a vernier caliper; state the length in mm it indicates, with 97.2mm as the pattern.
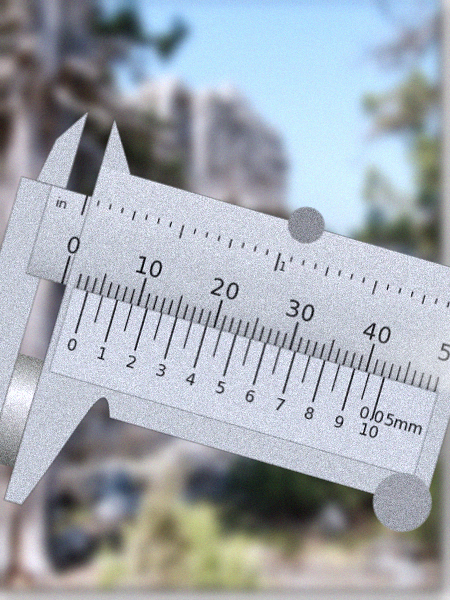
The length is 3.4mm
